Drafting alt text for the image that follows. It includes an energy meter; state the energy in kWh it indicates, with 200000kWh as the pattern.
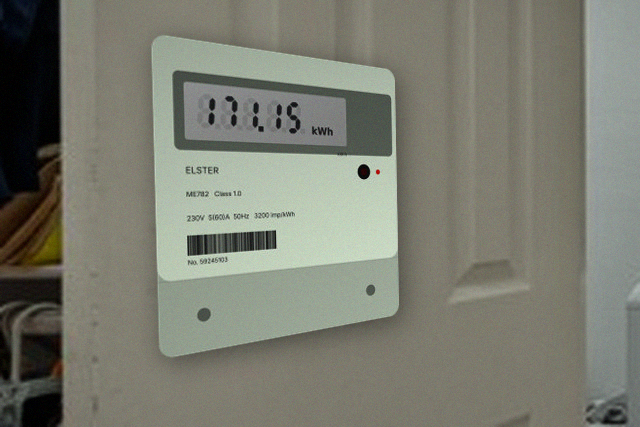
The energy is 171.15kWh
